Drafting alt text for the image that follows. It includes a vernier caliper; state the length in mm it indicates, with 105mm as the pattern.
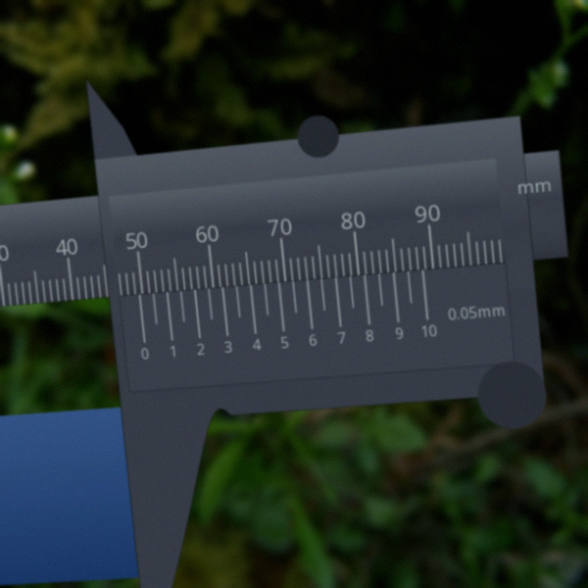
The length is 49.6mm
